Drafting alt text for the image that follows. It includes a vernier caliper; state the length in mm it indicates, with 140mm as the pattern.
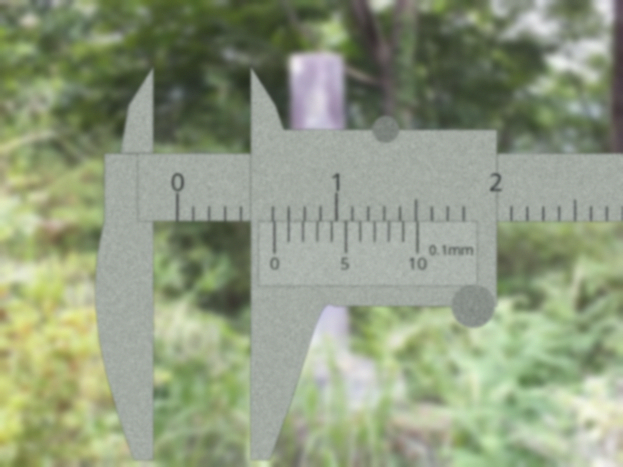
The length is 6.1mm
